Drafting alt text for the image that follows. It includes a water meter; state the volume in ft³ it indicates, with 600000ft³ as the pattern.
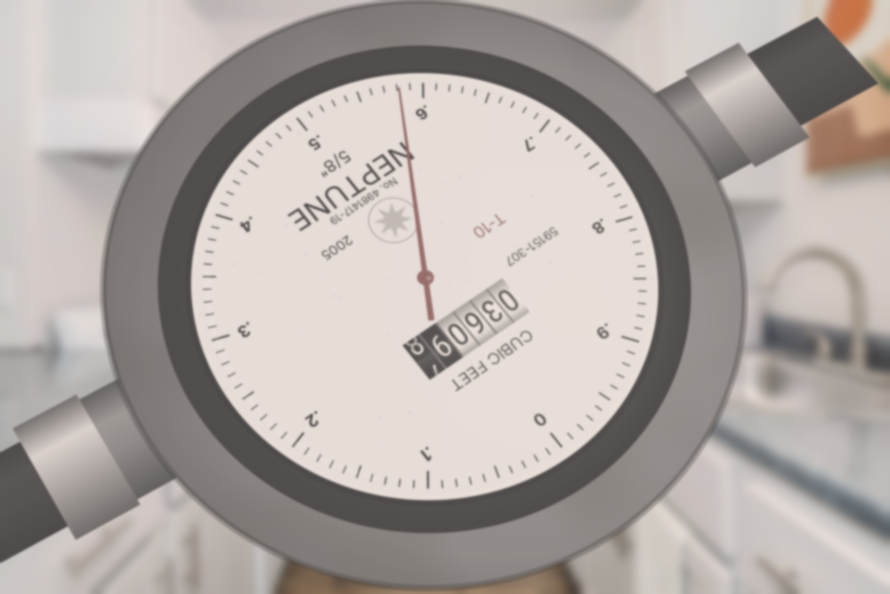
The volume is 36097.58ft³
